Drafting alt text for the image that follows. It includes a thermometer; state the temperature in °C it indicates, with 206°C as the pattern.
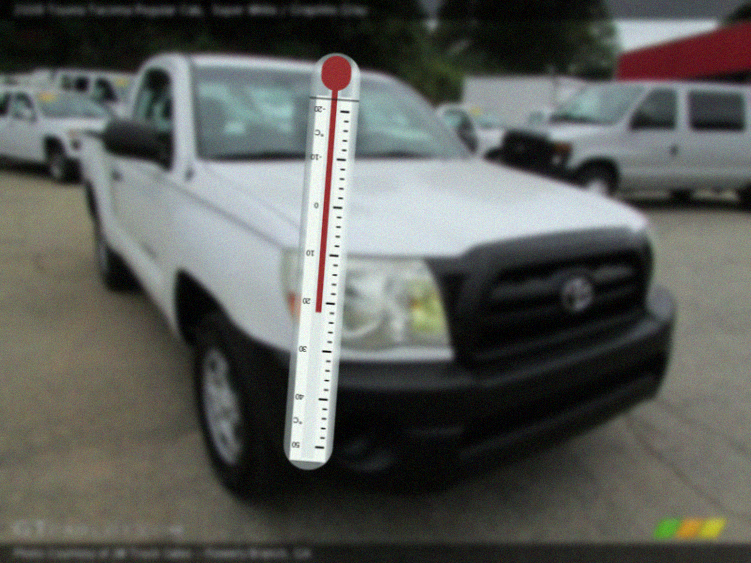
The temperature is 22°C
